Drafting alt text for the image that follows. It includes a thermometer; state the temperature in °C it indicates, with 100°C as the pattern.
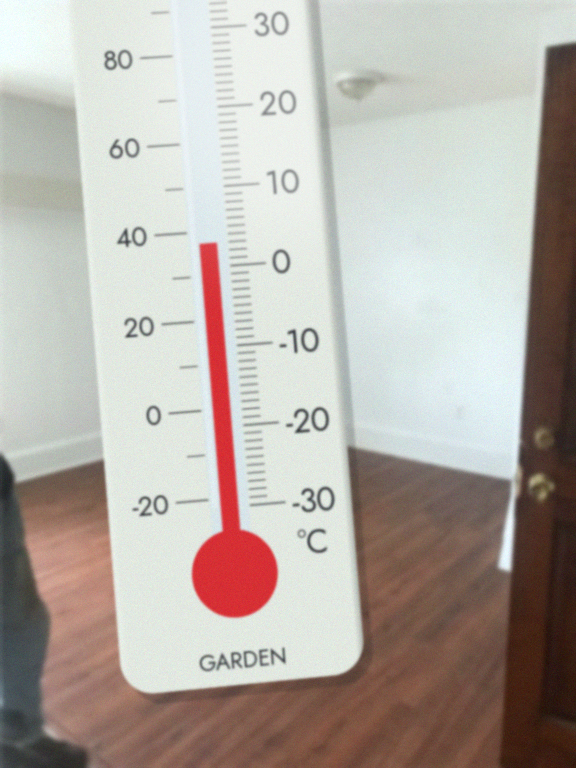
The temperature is 3°C
